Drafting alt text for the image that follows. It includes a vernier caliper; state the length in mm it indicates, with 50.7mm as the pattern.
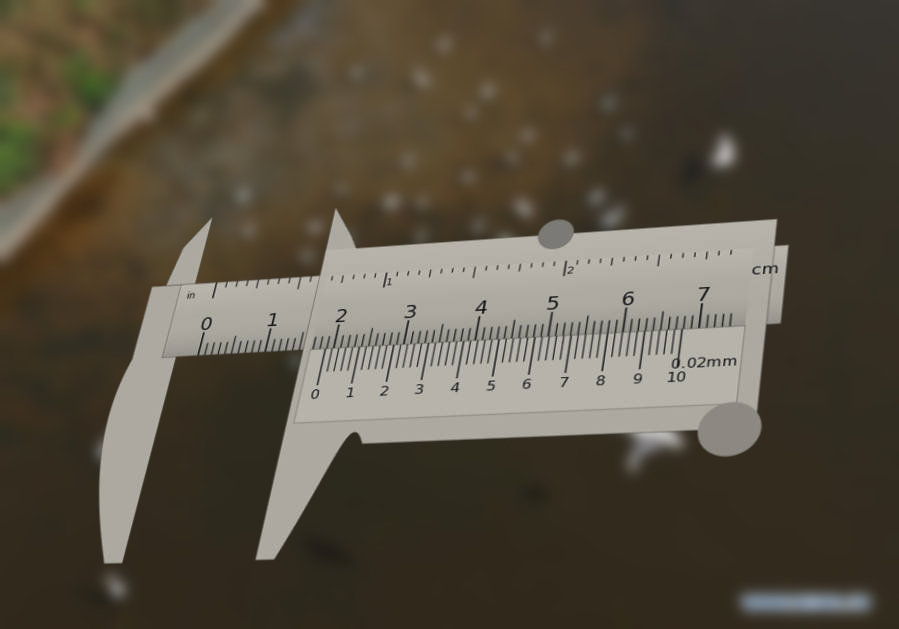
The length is 18.8mm
